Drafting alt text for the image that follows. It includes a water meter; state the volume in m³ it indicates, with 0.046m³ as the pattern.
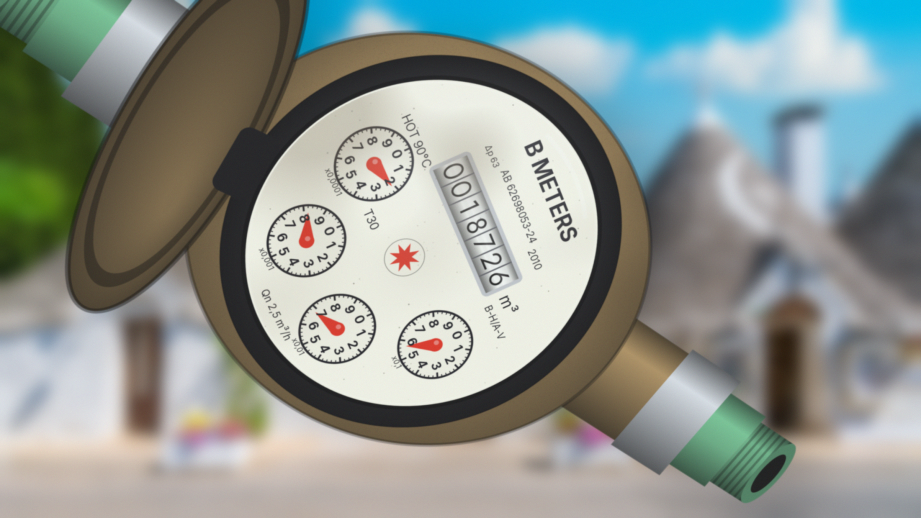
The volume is 18726.5682m³
